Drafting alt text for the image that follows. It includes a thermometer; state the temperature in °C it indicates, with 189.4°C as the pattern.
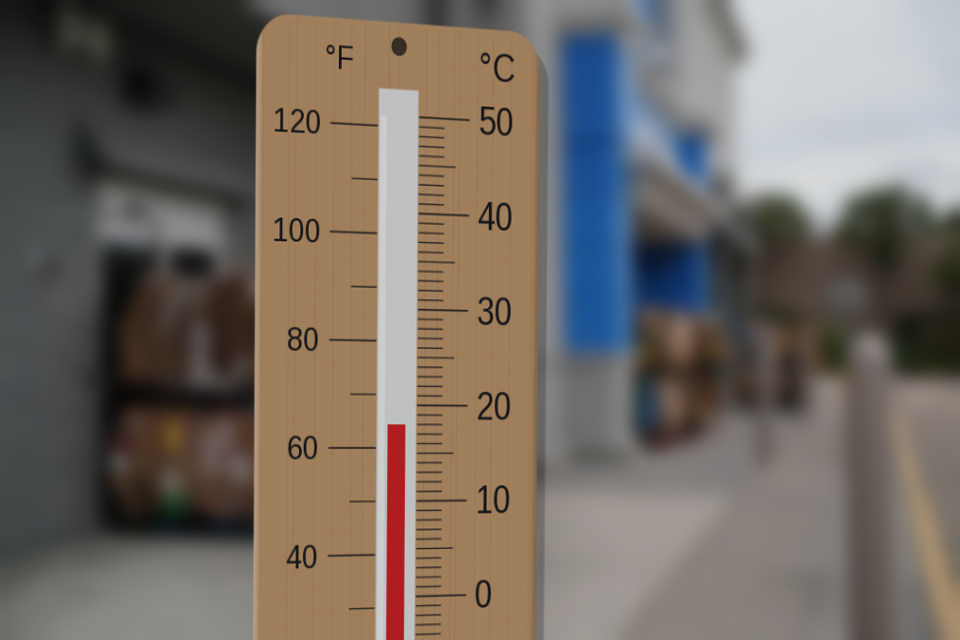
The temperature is 18°C
